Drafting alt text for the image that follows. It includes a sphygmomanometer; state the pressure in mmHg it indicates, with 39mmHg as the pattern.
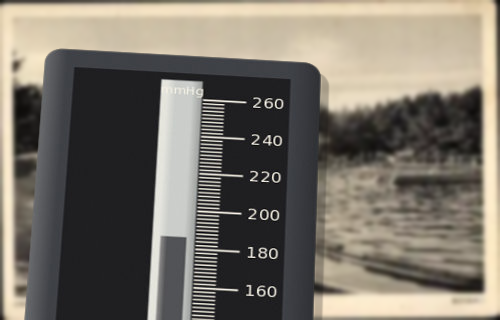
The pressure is 186mmHg
